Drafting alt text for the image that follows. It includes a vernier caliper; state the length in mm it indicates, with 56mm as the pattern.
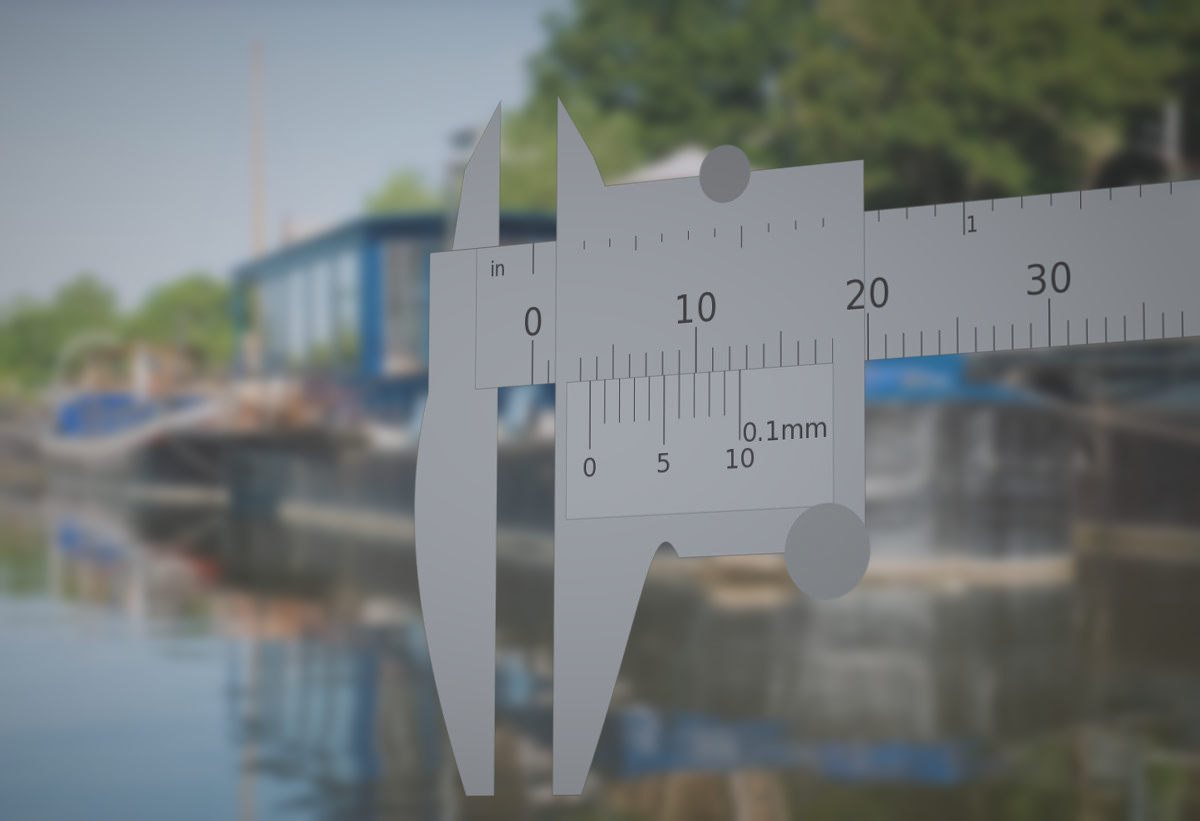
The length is 3.6mm
